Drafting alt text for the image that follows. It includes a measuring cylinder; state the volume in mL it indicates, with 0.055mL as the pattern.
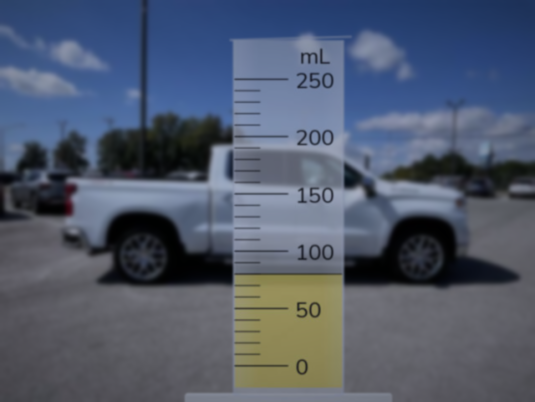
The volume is 80mL
